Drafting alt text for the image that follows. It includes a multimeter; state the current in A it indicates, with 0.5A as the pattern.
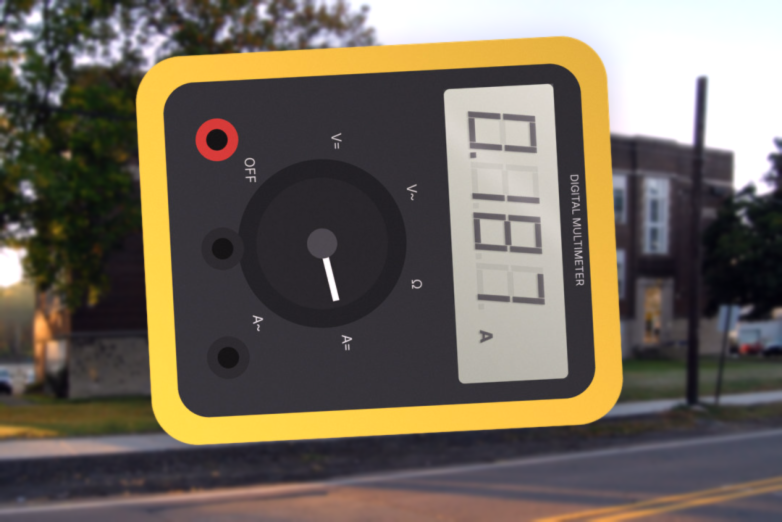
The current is 0.187A
